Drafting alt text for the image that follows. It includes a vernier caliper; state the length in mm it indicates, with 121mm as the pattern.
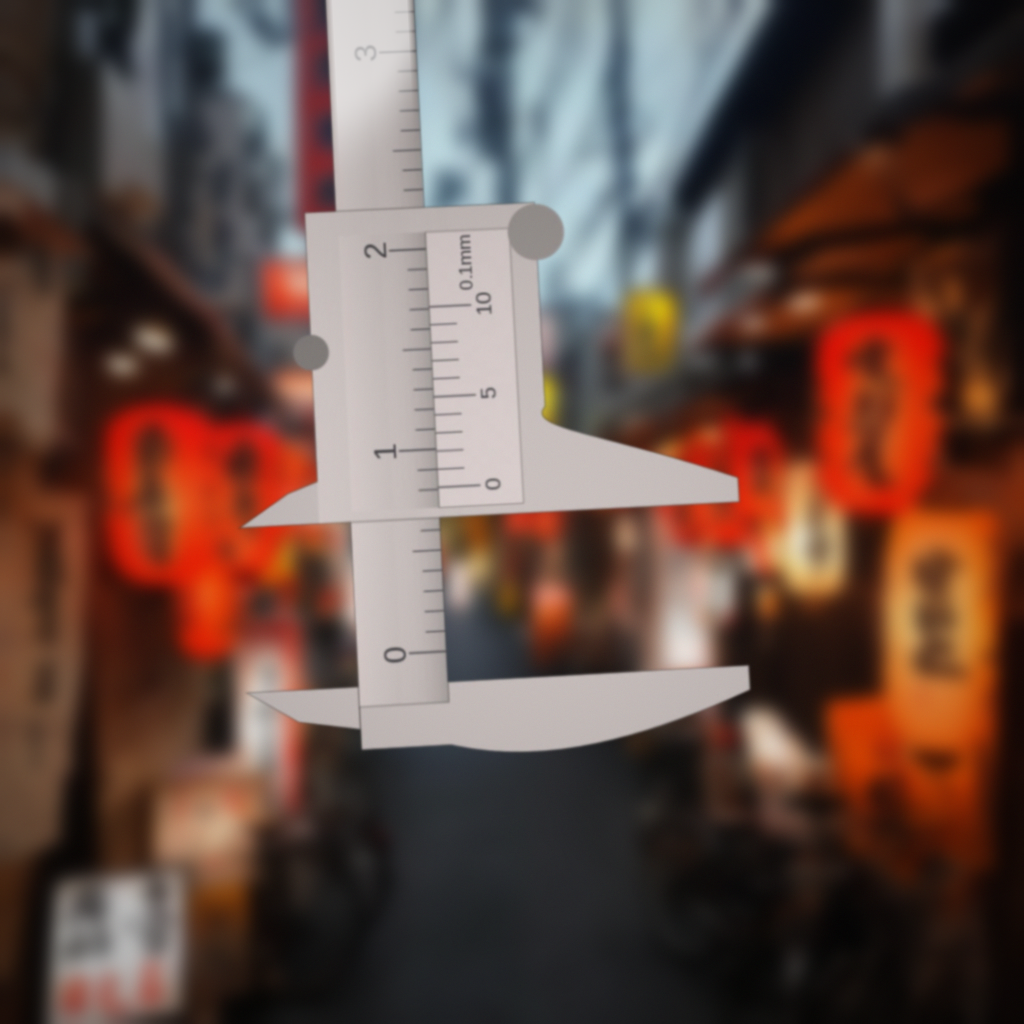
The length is 8.1mm
